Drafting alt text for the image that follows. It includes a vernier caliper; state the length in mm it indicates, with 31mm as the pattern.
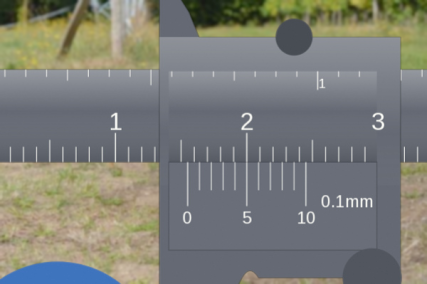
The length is 15.5mm
